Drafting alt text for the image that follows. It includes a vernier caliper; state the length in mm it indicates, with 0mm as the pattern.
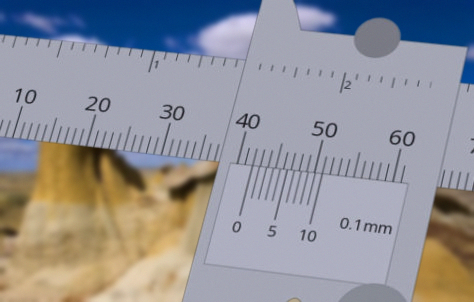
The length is 42.0mm
